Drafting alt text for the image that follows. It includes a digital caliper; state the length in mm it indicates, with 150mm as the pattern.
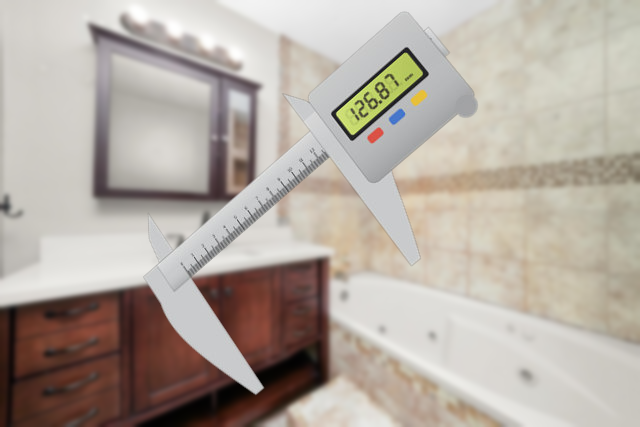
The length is 126.87mm
